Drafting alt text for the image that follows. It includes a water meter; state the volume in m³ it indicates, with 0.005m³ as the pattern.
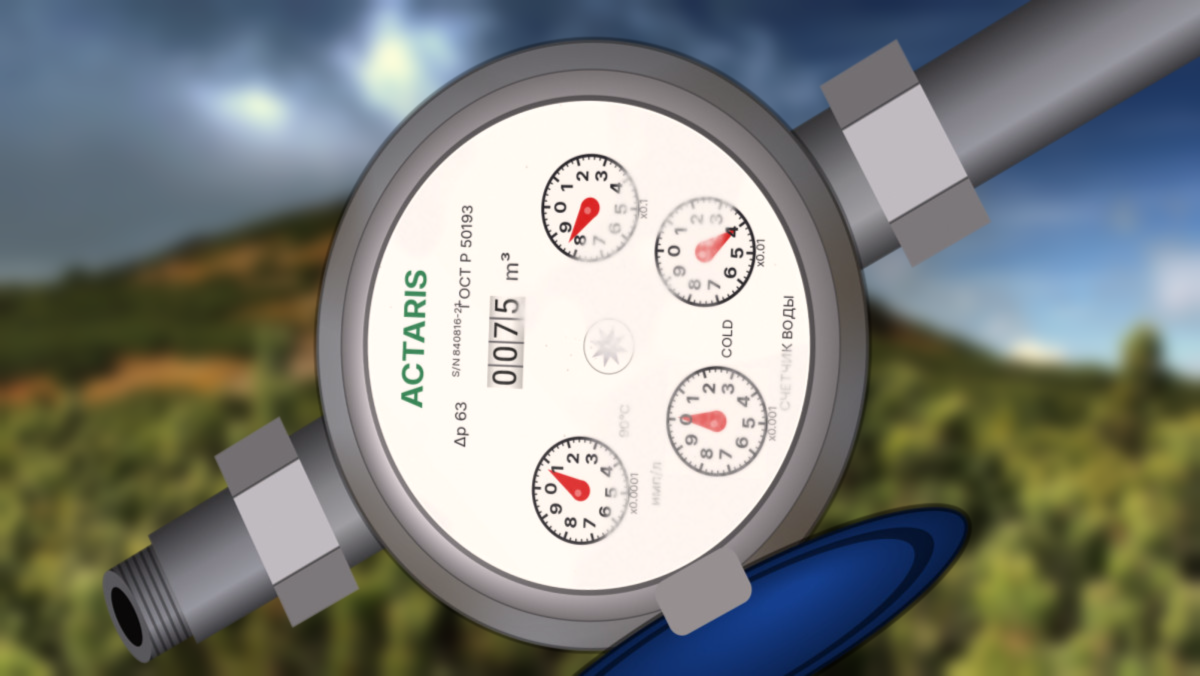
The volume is 75.8400m³
